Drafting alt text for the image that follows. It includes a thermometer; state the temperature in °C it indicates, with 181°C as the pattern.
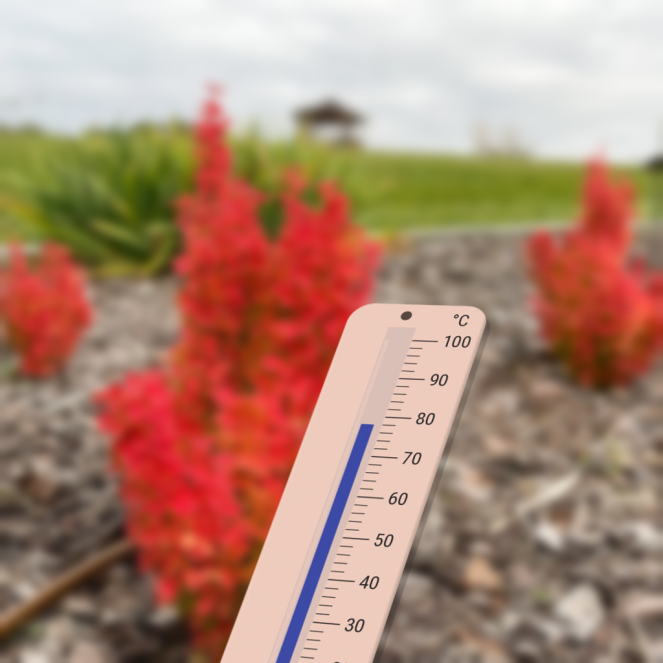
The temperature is 78°C
